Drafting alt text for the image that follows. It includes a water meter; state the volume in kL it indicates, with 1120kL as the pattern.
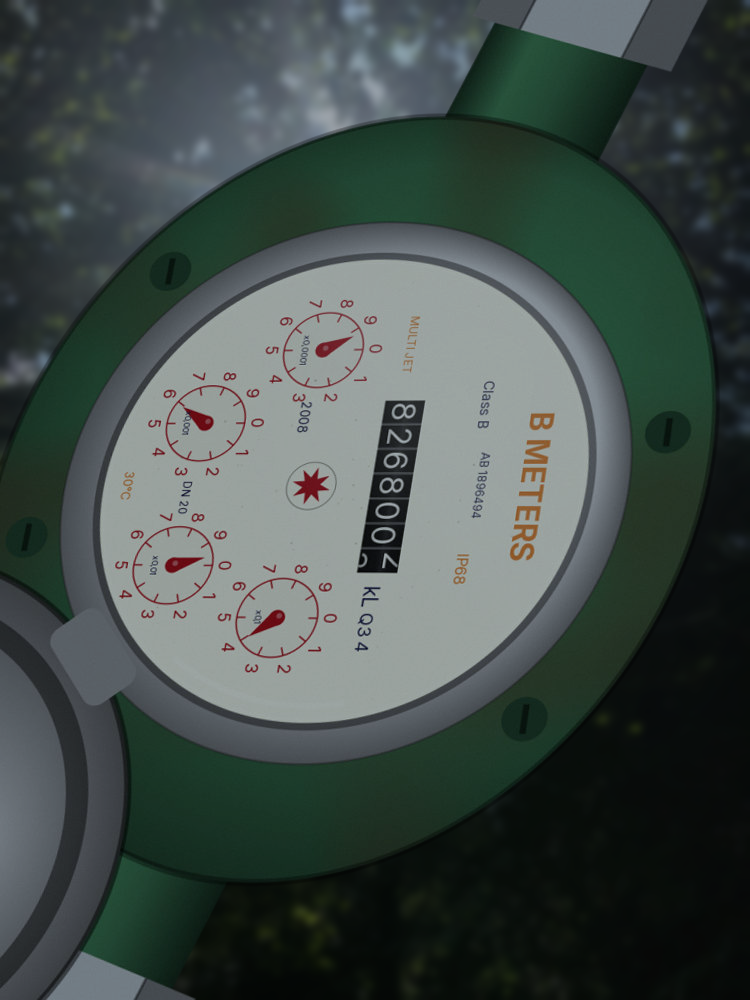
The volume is 8268002.3959kL
